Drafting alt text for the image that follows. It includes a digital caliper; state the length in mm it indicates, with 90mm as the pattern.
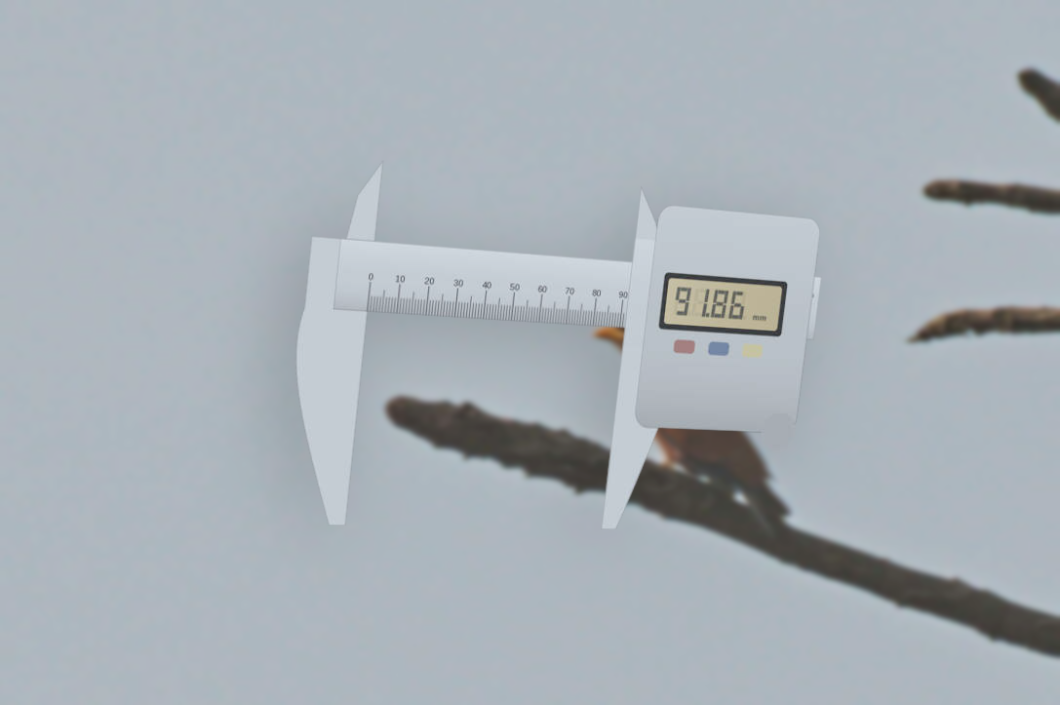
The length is 91.86mm
